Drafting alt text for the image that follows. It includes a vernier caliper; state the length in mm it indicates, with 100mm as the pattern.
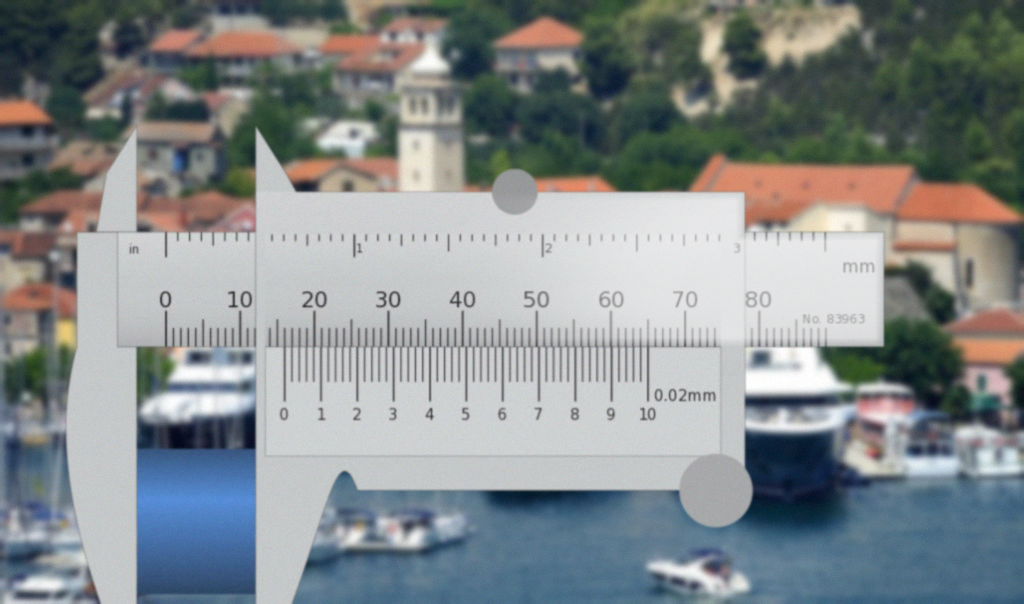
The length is 16.0mm
